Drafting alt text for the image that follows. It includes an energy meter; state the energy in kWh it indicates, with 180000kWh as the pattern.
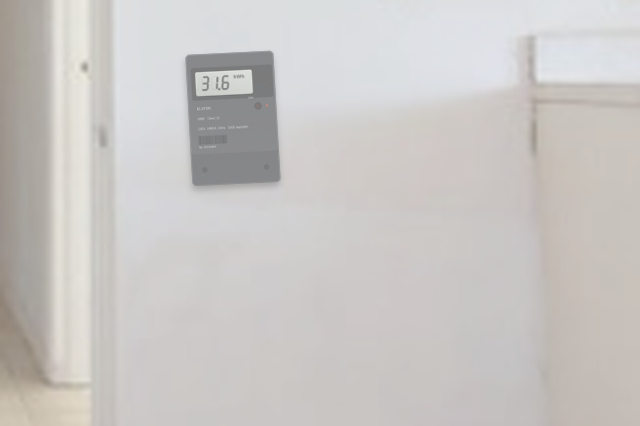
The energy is 31.6kWh
